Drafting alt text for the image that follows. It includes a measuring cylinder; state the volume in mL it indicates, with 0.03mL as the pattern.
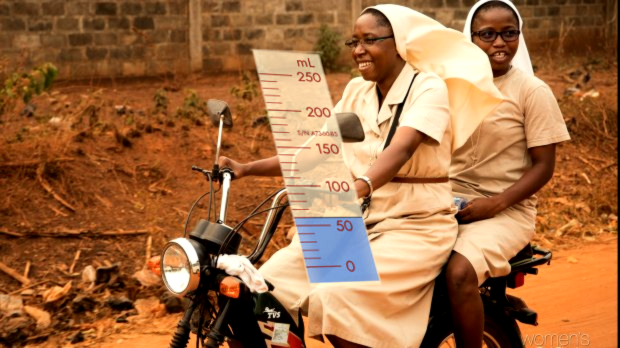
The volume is 60mL
